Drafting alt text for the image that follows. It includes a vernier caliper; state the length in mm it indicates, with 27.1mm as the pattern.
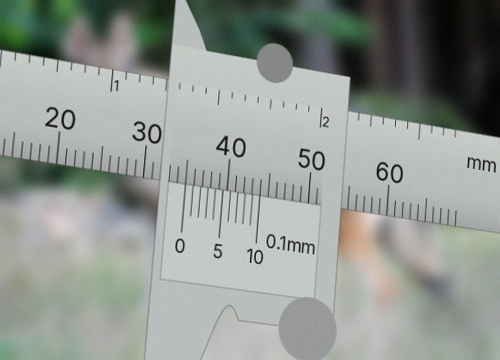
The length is 35.0mm
